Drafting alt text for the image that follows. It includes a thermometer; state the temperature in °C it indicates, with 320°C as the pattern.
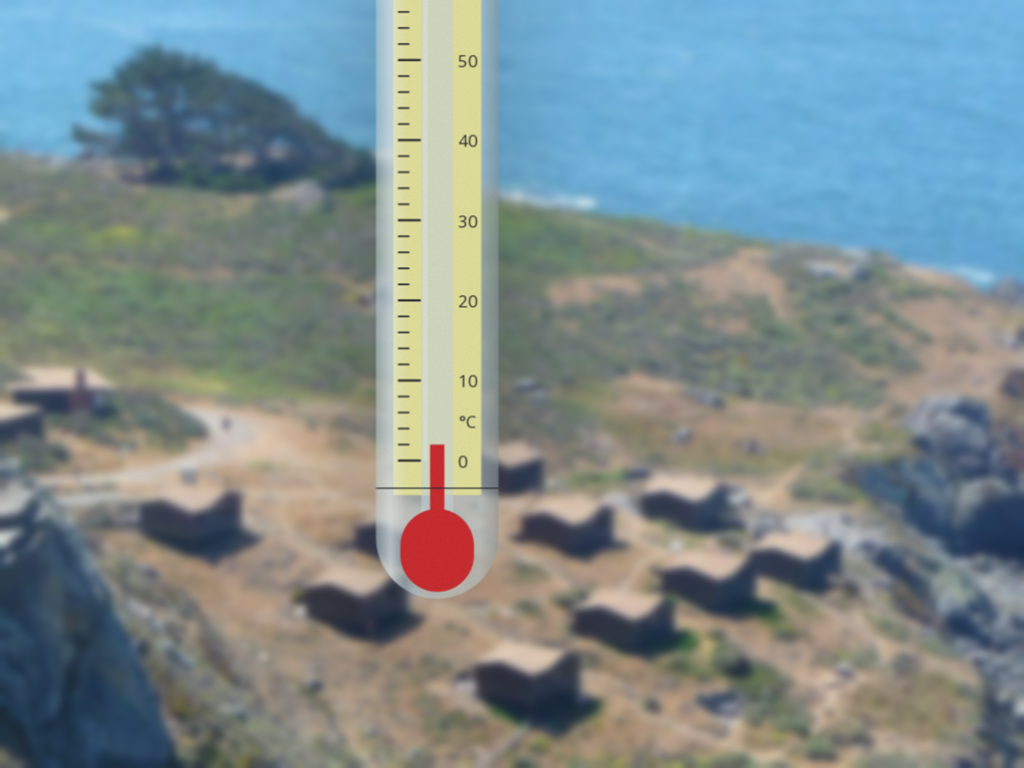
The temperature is 2°C
